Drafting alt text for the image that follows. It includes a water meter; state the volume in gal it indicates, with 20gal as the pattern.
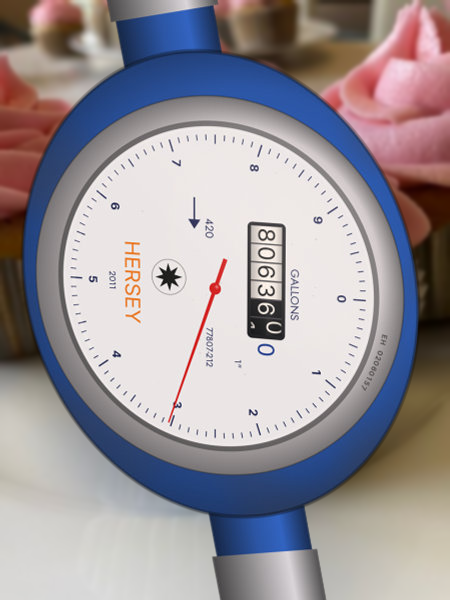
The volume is 8063603.0gal
